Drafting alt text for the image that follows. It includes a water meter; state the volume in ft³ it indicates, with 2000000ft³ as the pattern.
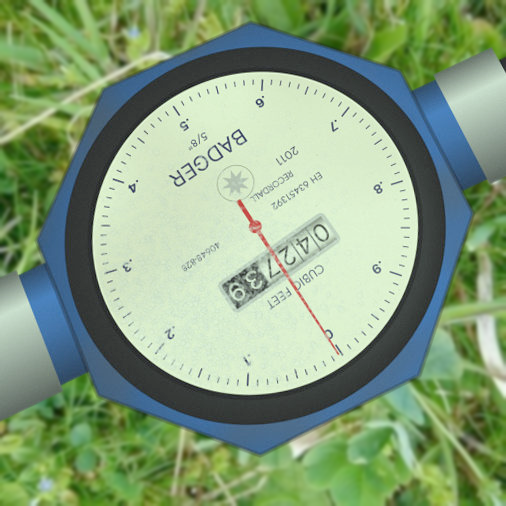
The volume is 42739.00ft³
